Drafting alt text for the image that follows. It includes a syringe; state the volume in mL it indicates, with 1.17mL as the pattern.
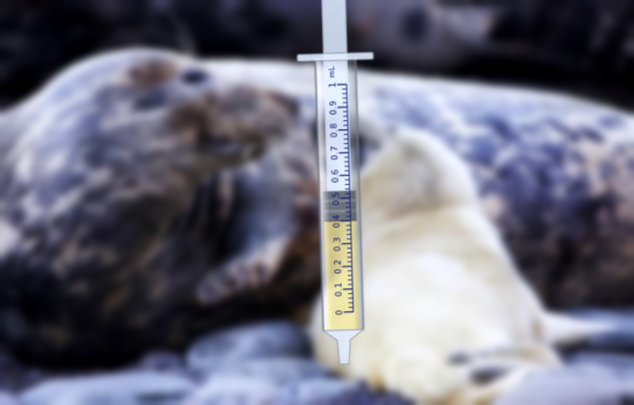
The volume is 0.4mL
